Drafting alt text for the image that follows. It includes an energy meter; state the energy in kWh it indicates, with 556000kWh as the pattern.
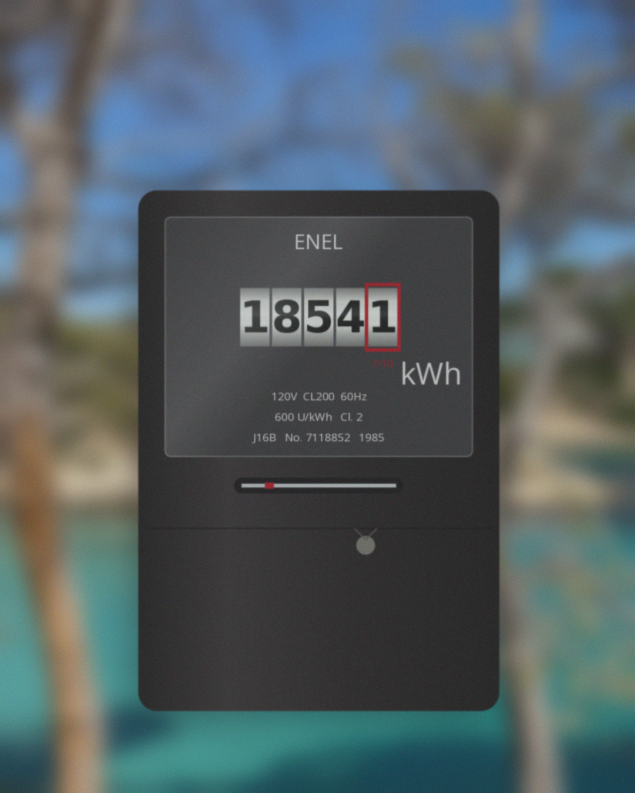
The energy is 1854.1kWh
